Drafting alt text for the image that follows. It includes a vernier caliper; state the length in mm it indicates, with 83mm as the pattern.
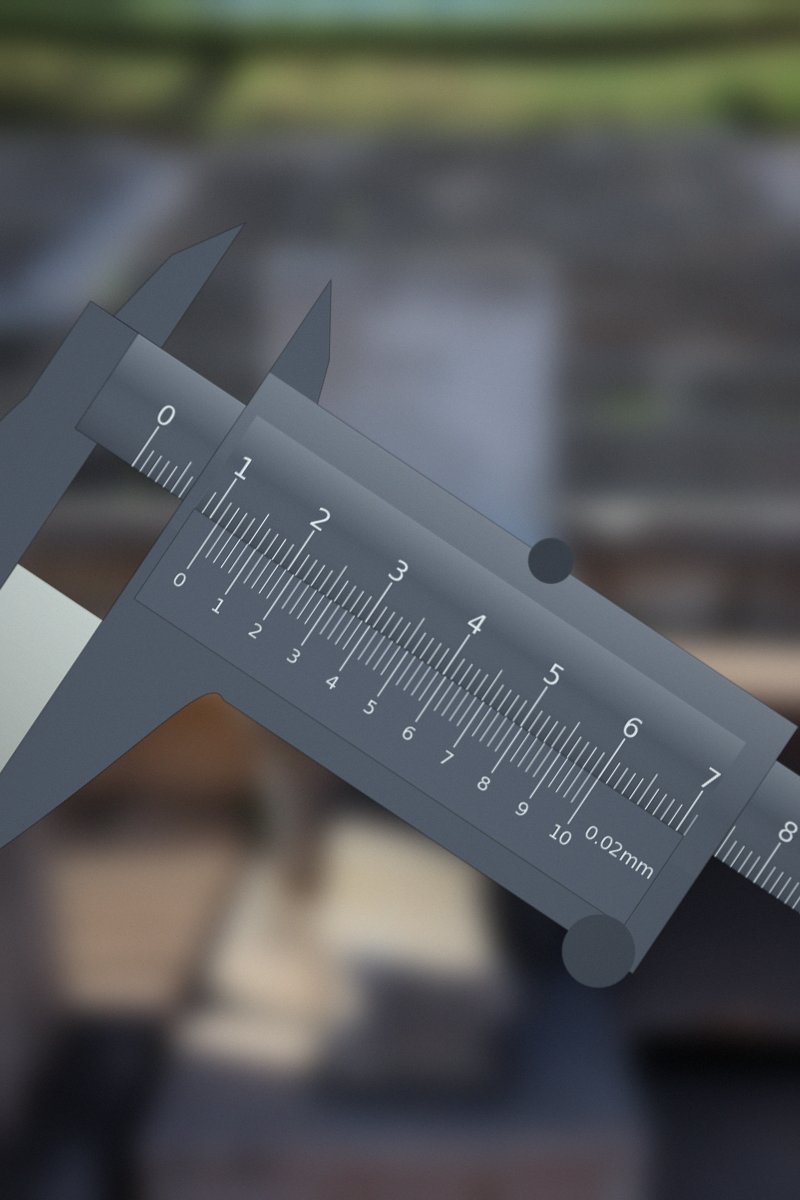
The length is 11.0mm
